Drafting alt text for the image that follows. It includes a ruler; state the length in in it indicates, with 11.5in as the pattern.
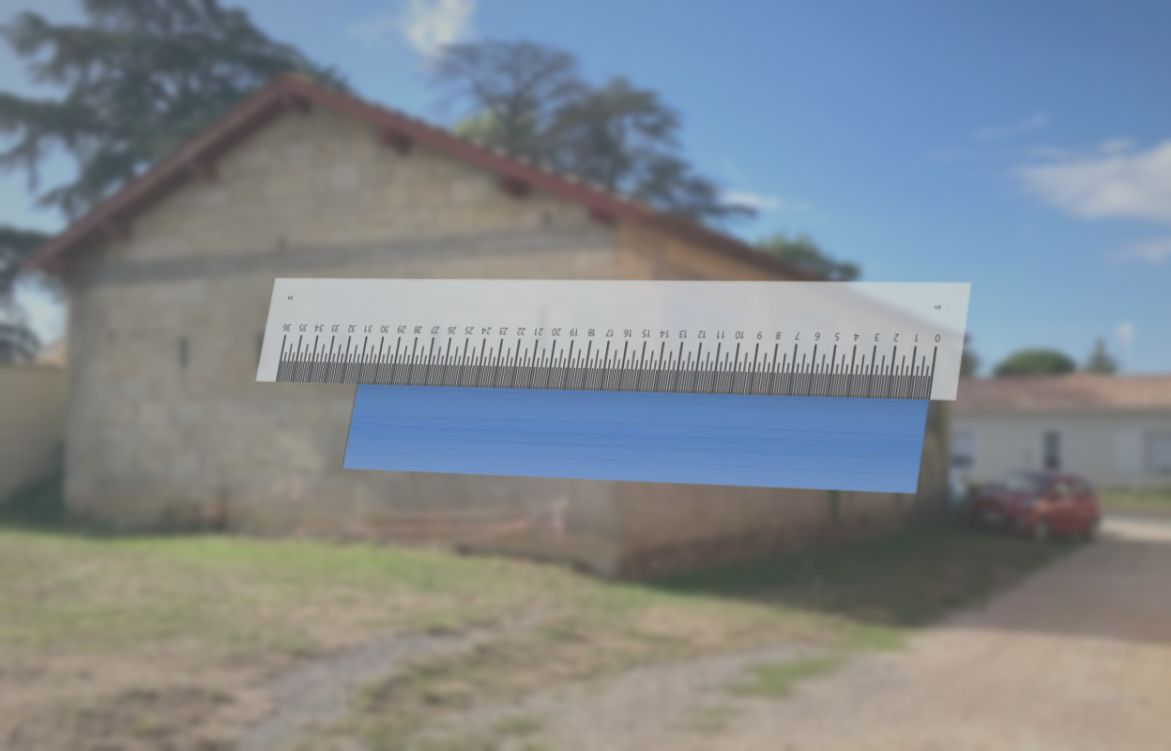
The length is 31in
